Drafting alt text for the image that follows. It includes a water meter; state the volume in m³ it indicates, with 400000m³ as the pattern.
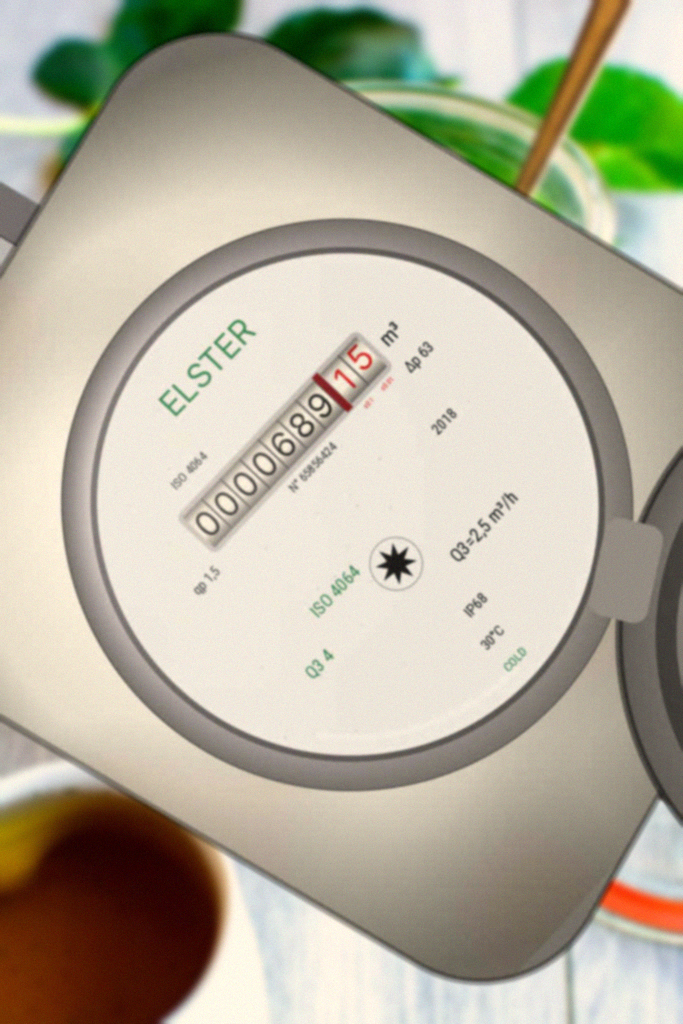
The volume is 689.15m³
